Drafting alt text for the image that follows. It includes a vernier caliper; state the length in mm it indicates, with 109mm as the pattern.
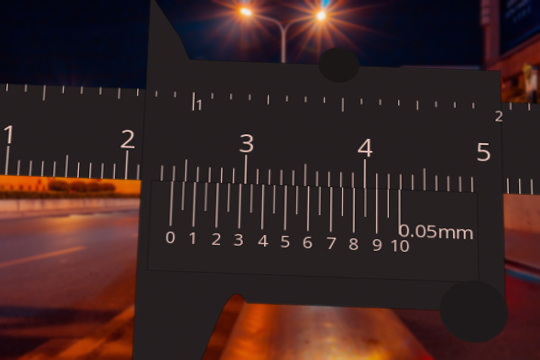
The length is 23.9mm
